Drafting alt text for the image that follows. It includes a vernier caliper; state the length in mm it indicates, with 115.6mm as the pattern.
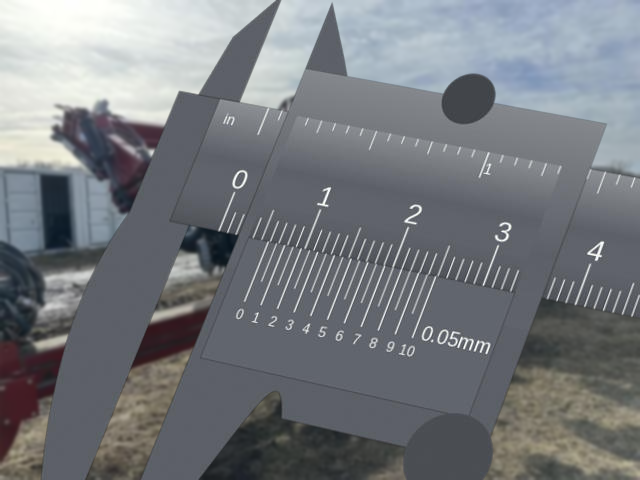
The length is 5.8mm
